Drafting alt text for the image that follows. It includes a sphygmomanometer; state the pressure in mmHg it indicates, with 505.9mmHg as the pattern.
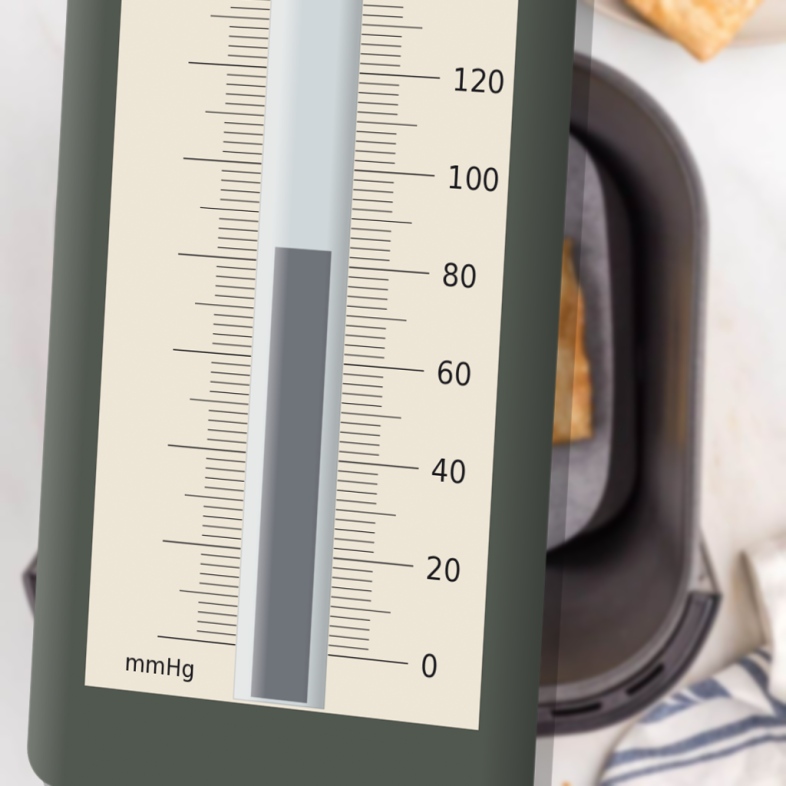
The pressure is 83mmHg
